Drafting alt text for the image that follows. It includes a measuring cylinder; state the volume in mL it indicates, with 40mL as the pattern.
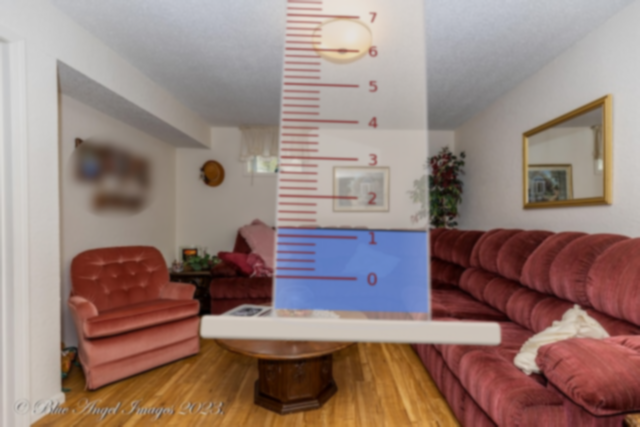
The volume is 1.2mL
